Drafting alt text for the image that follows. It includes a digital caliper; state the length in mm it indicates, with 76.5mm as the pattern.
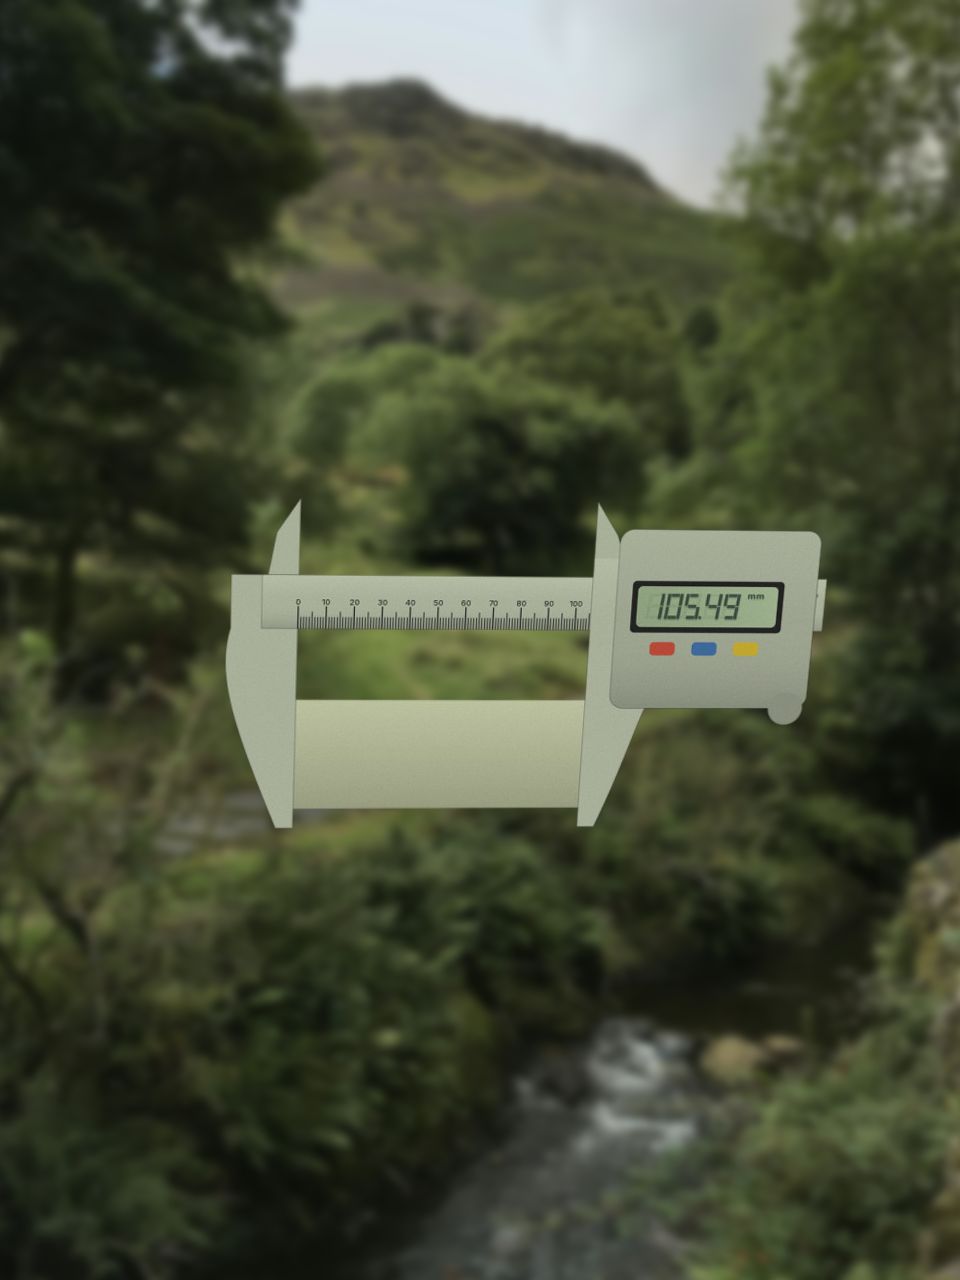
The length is 105.49mm
